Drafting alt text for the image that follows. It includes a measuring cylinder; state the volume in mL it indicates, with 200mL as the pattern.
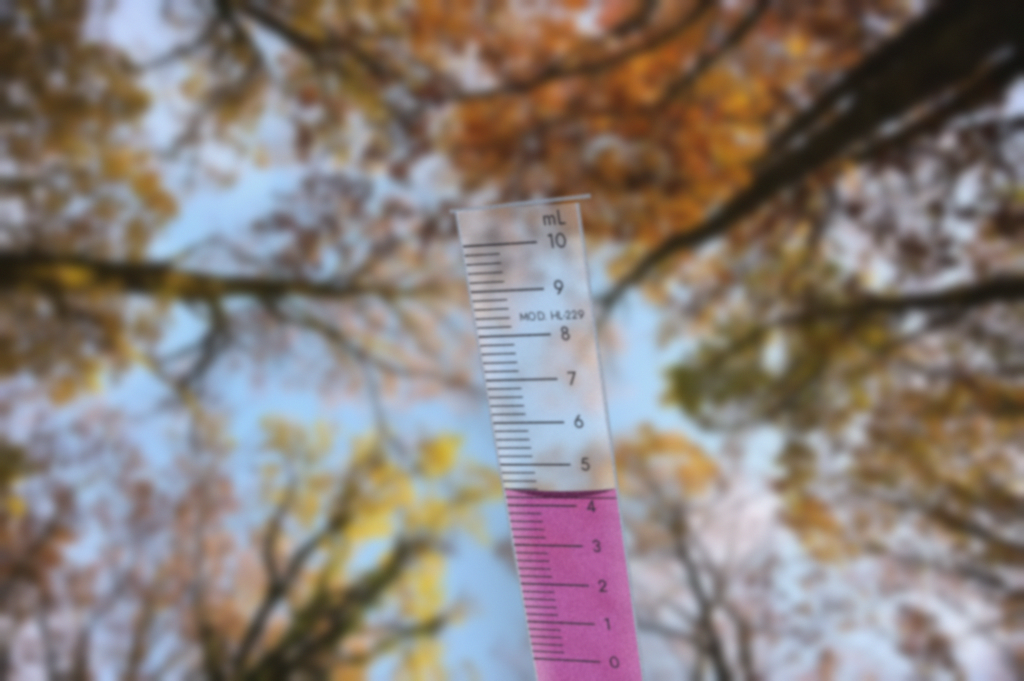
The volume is 4.2mL
